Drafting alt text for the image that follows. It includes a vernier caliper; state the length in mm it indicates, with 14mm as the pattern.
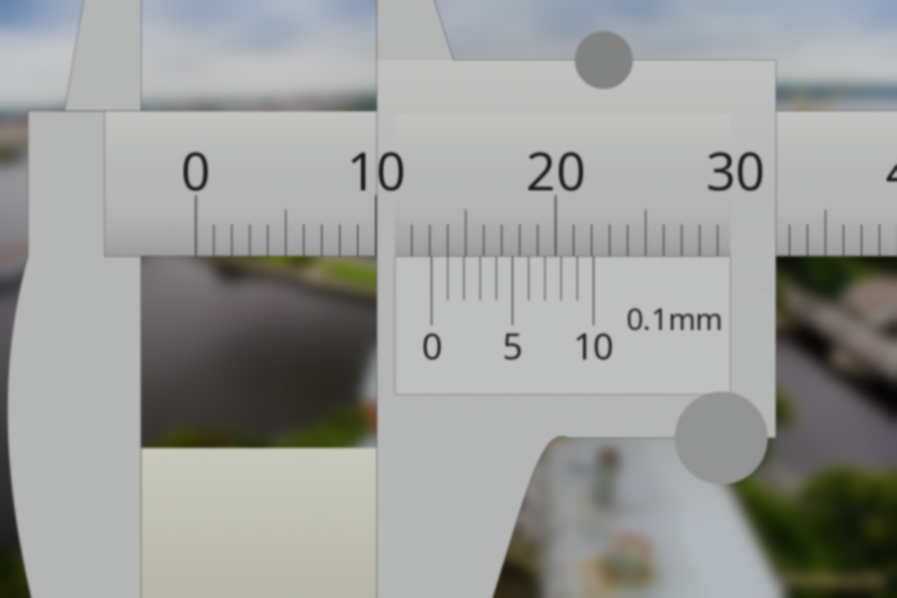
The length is 13.1mm
